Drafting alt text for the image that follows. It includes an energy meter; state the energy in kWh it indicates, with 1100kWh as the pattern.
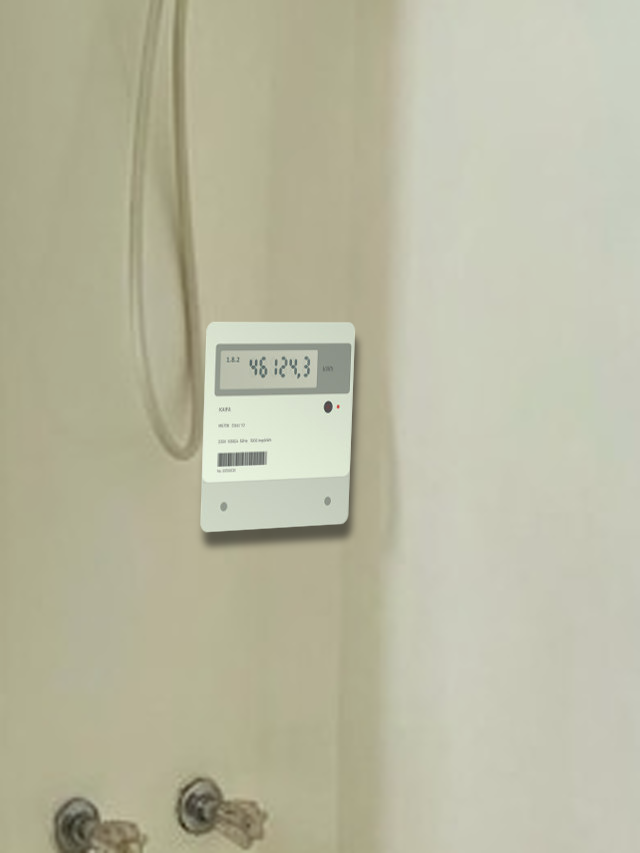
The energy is 46124.3kWh
